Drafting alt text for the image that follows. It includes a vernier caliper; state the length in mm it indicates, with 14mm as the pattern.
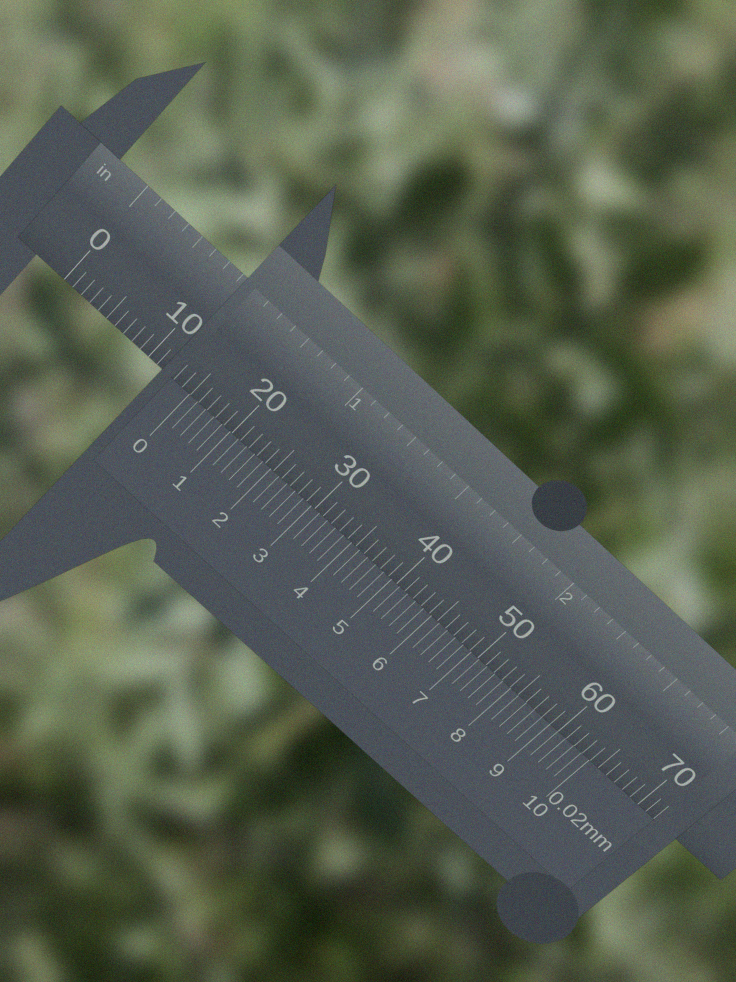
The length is 14.9mm
